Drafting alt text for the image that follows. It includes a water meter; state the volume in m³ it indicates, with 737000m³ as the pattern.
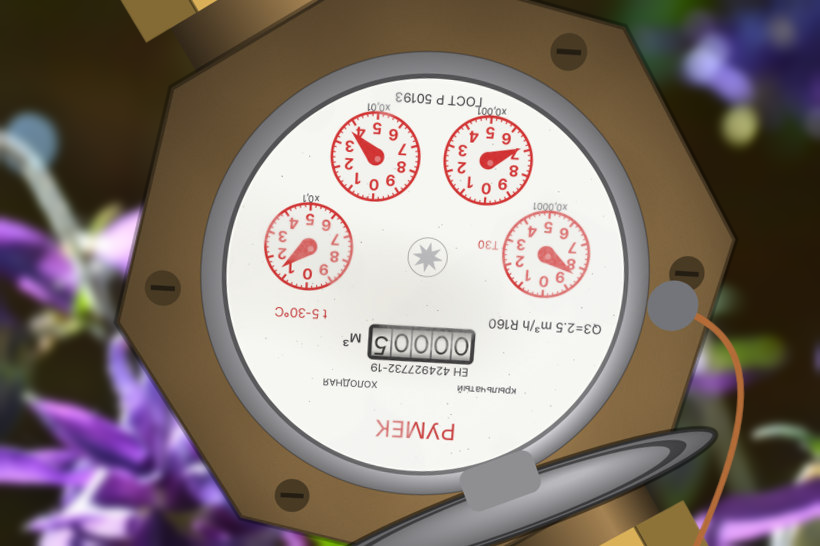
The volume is 5.1368m³
